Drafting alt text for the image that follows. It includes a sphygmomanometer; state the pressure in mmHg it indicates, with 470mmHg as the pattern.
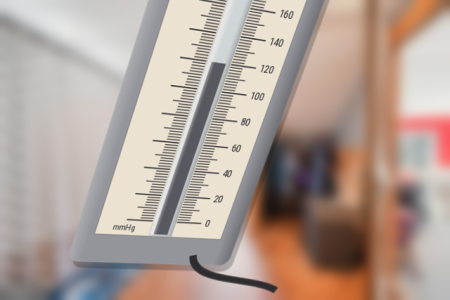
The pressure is 120mmHg
